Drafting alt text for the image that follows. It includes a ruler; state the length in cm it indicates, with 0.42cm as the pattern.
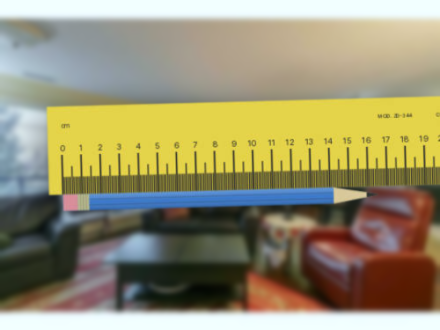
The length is 16.5cm
